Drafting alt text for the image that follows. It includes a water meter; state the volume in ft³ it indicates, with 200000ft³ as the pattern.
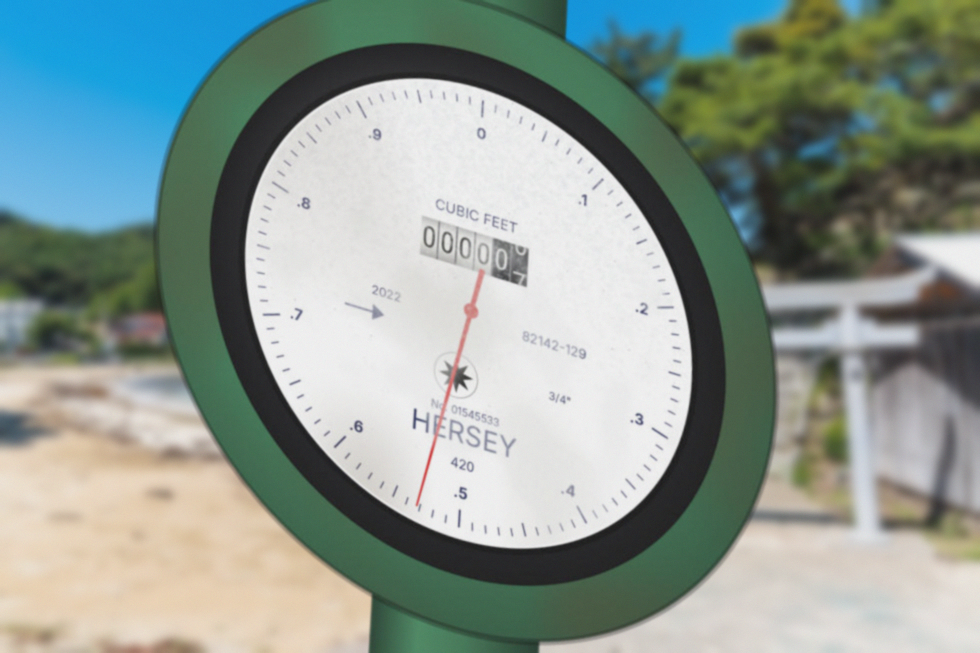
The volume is 6.53ft³
